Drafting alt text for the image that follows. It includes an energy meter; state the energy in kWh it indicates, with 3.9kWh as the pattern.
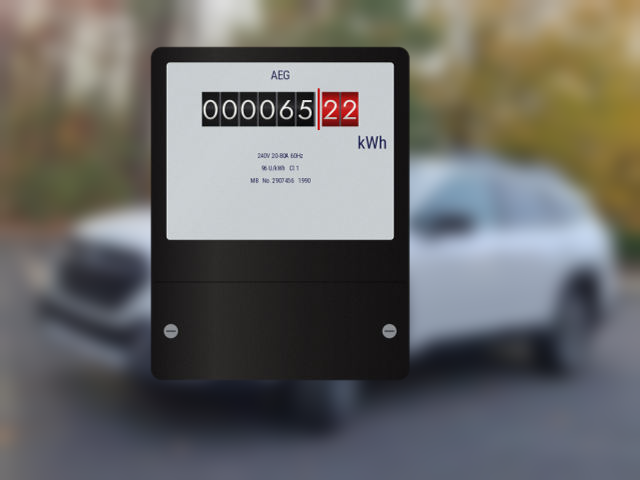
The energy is 65.22kWh
